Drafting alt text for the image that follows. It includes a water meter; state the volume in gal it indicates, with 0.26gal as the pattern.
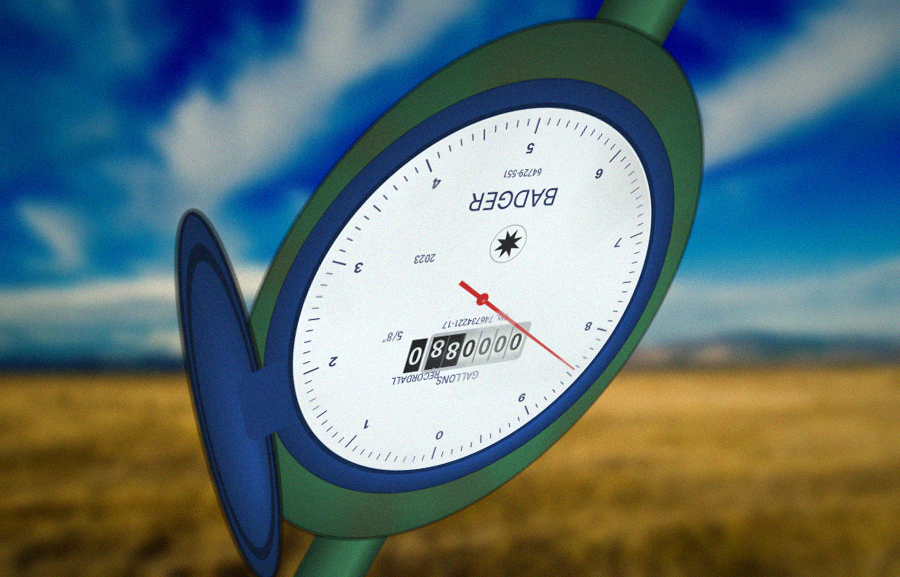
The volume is 878.4gal
